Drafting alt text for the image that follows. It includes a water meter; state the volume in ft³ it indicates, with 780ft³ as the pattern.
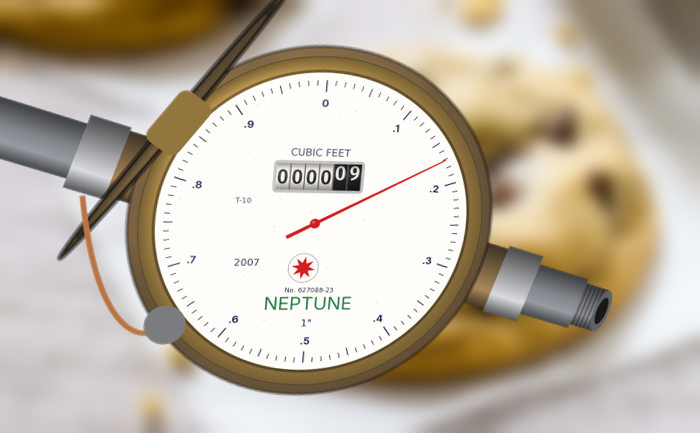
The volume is 9.17ft³
